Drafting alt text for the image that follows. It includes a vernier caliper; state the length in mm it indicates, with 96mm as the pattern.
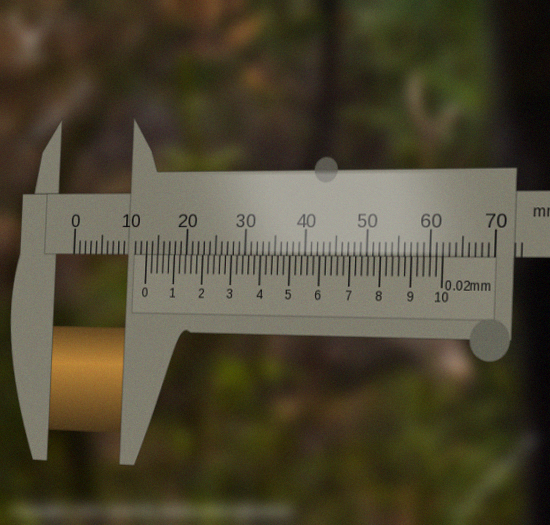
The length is 13.0mm
